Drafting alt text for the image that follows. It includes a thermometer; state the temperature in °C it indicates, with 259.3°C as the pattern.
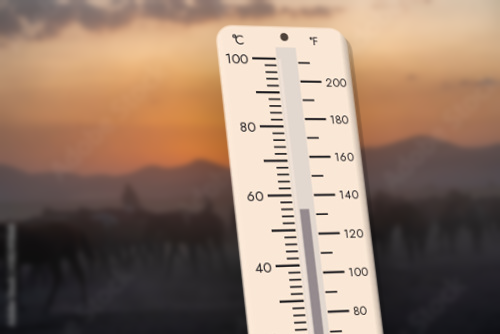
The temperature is 56°C
